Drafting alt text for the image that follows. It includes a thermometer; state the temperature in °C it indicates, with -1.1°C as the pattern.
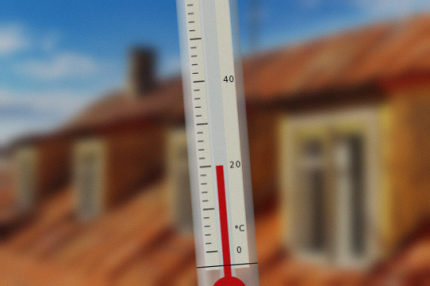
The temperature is 20°C
